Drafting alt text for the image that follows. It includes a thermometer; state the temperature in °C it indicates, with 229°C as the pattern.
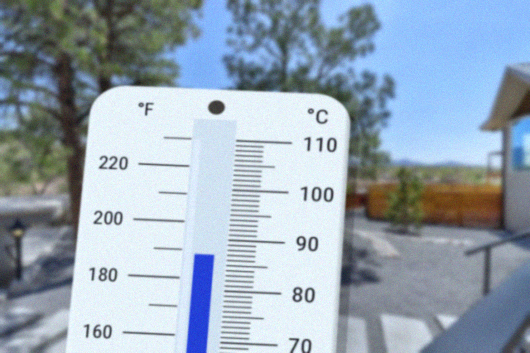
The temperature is 87°C
